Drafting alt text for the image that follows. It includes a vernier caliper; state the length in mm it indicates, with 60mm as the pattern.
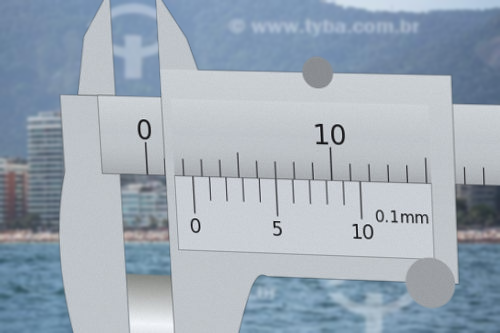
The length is 2.5mm
